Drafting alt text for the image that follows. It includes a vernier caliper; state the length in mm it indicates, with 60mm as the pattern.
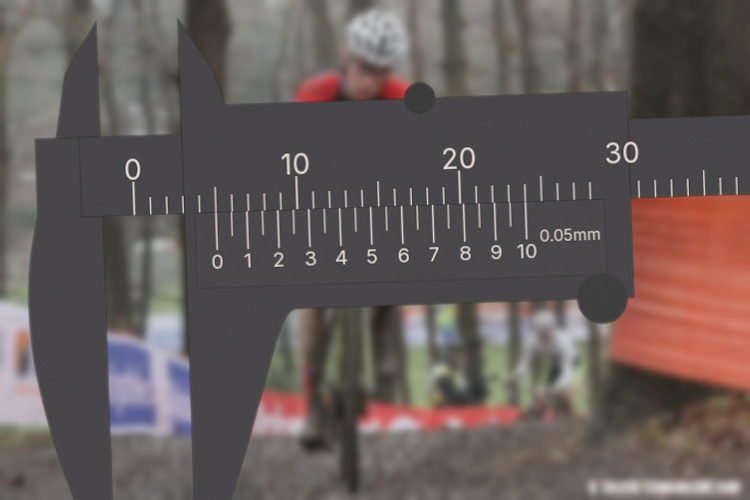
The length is 5.0mm
